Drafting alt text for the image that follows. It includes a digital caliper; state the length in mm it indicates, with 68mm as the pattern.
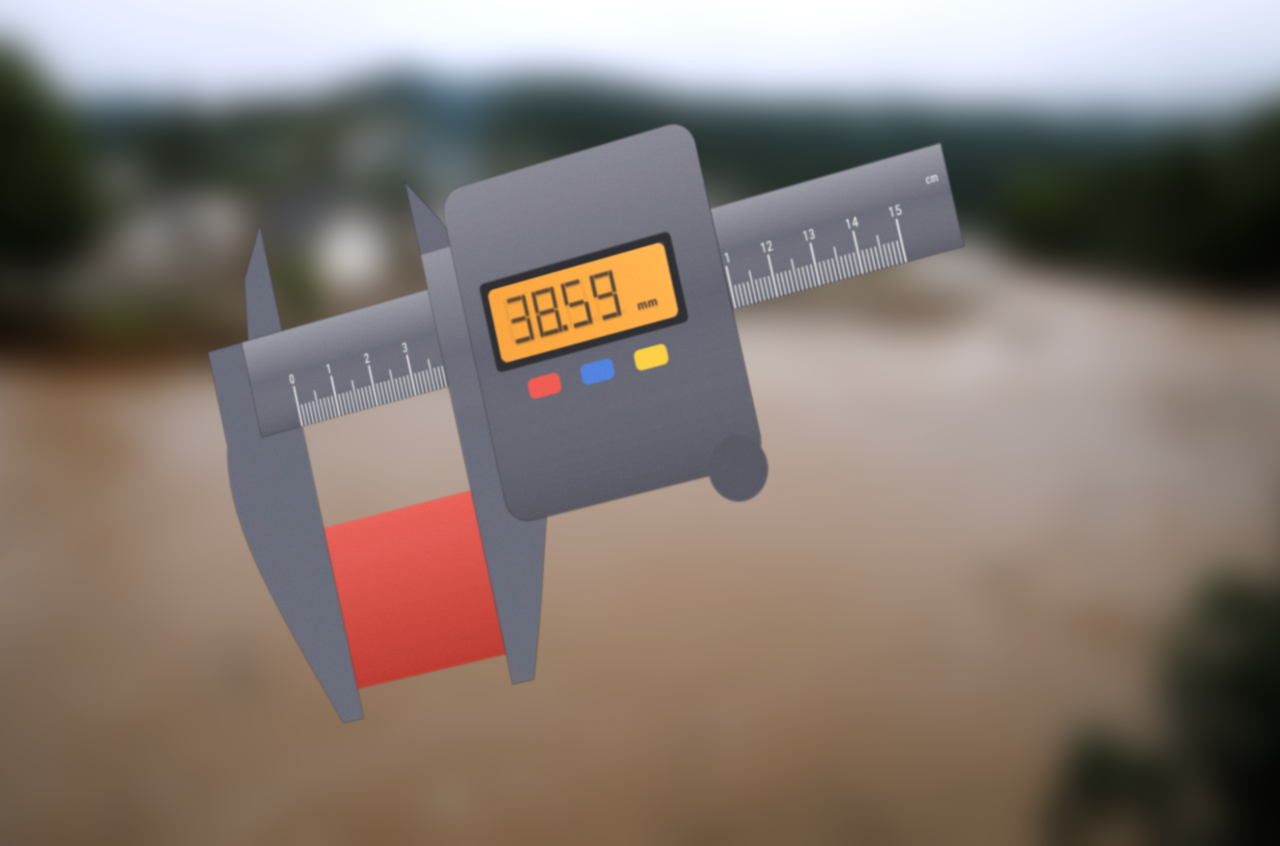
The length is 38.59mm
